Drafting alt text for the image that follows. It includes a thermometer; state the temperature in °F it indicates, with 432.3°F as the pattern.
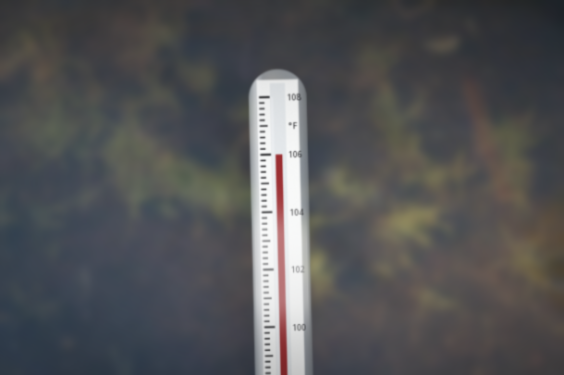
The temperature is 106°F
